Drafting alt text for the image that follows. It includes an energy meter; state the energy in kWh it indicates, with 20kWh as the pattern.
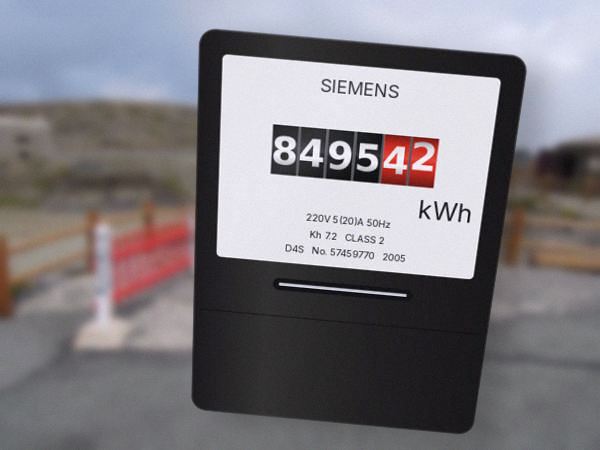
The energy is 8495.42kWh
